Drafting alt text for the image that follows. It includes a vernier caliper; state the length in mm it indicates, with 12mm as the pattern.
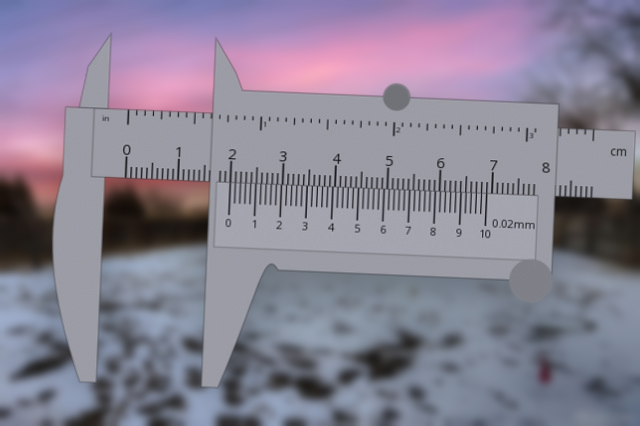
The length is 20.0mm
